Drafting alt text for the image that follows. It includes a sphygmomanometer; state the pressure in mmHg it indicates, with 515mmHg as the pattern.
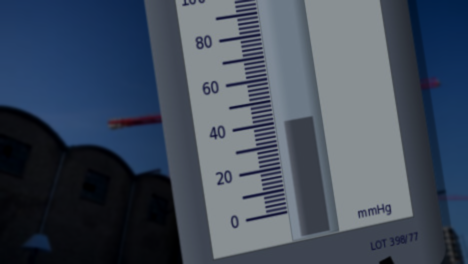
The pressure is 40mmHg
